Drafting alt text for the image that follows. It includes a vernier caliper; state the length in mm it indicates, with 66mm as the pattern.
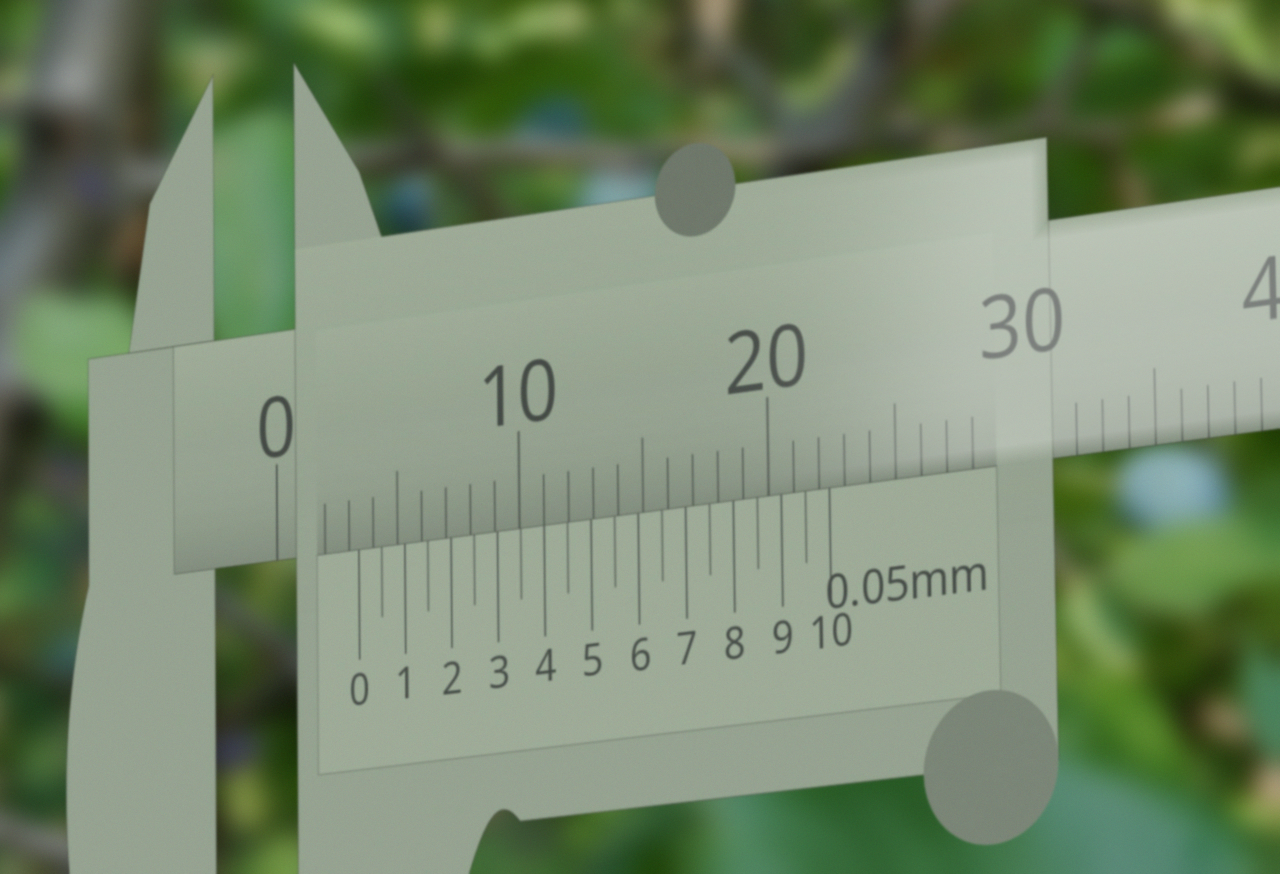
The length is 3.4mm
